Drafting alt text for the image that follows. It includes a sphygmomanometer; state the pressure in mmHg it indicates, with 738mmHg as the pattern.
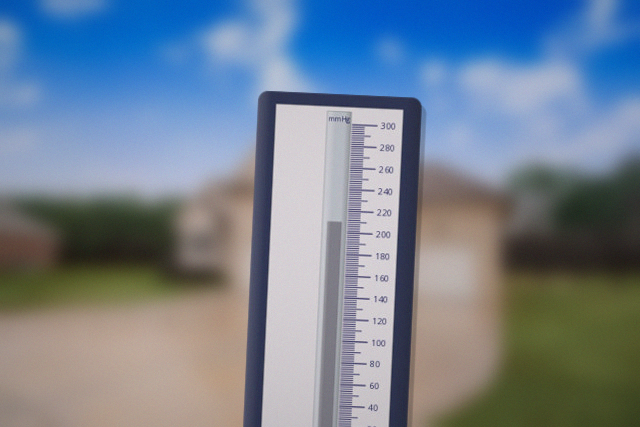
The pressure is 210mmHg
